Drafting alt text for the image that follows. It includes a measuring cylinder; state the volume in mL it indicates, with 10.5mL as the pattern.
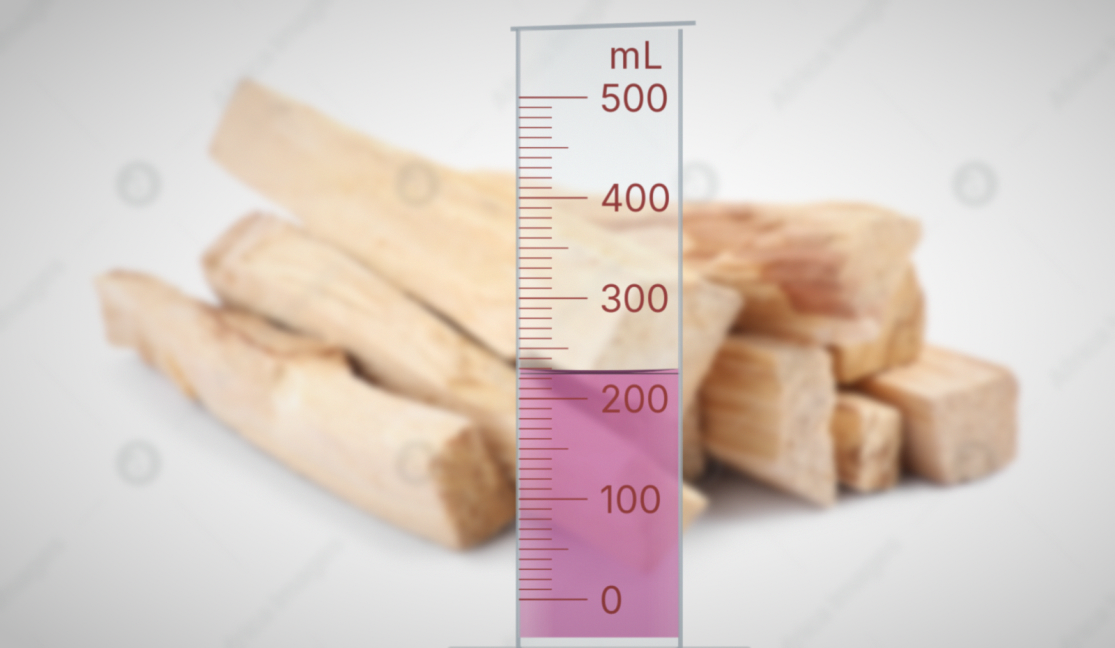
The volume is 225mL
